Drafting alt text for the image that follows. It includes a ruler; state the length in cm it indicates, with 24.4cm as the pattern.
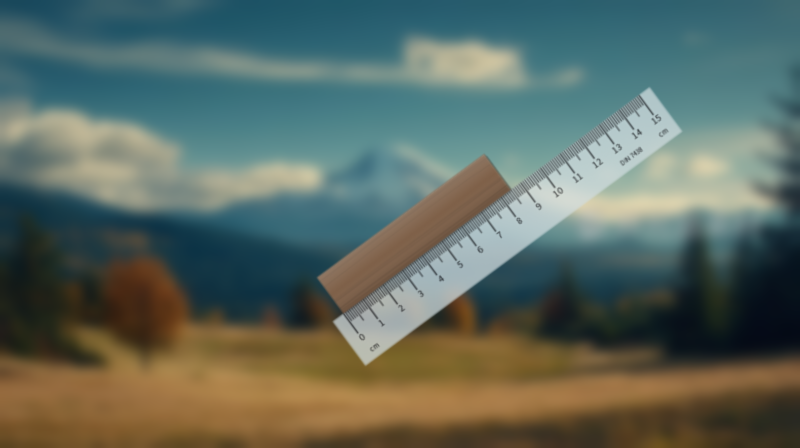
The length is 8.5cm
